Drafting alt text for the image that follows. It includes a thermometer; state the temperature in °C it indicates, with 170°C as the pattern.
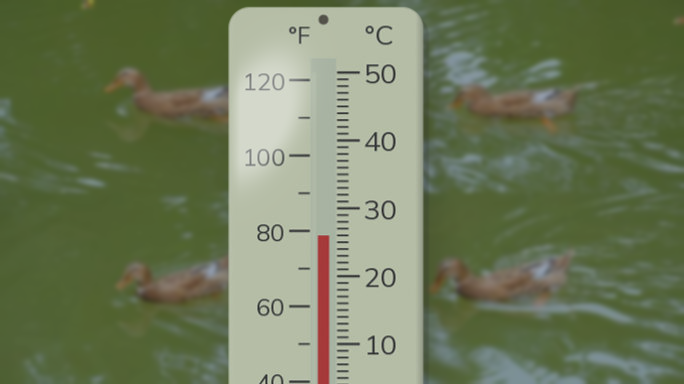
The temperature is 26°C
